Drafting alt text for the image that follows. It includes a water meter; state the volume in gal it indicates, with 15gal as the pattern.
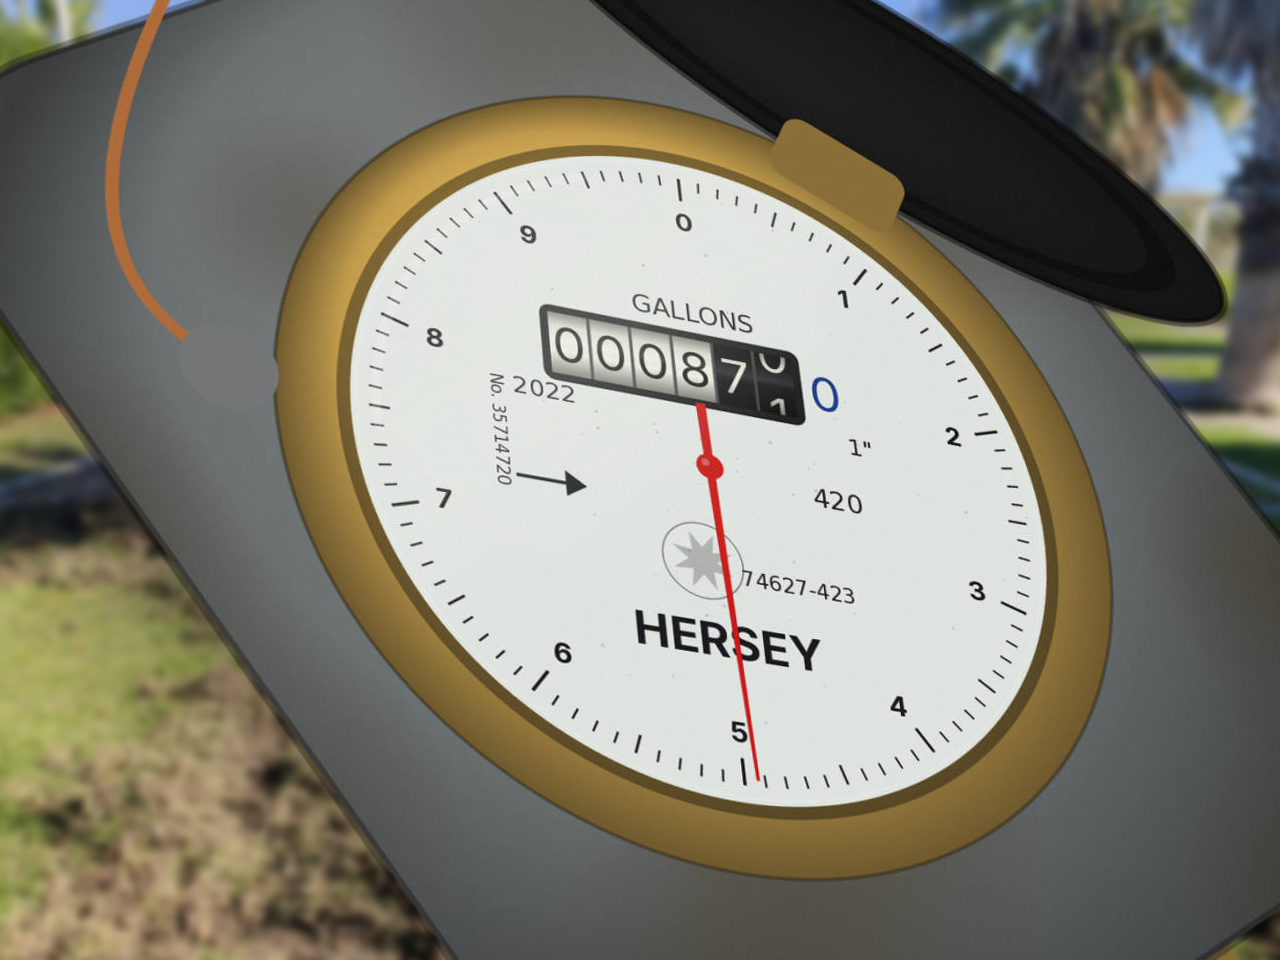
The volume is 8704.9gal
